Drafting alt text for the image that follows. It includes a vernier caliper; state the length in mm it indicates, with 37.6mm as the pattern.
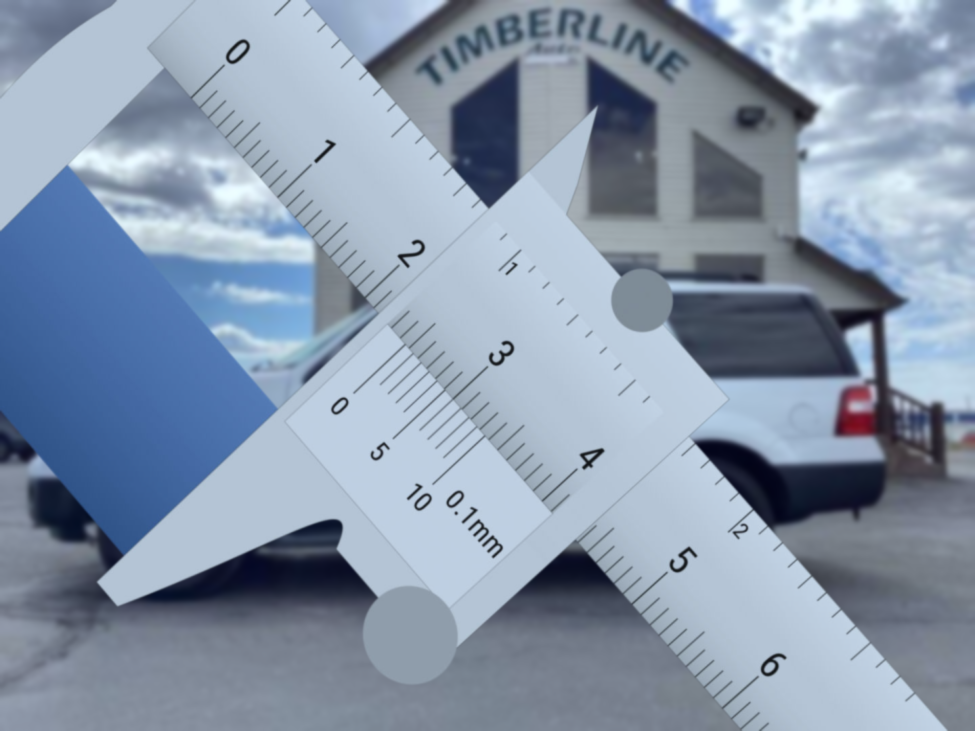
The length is 24.6mm
